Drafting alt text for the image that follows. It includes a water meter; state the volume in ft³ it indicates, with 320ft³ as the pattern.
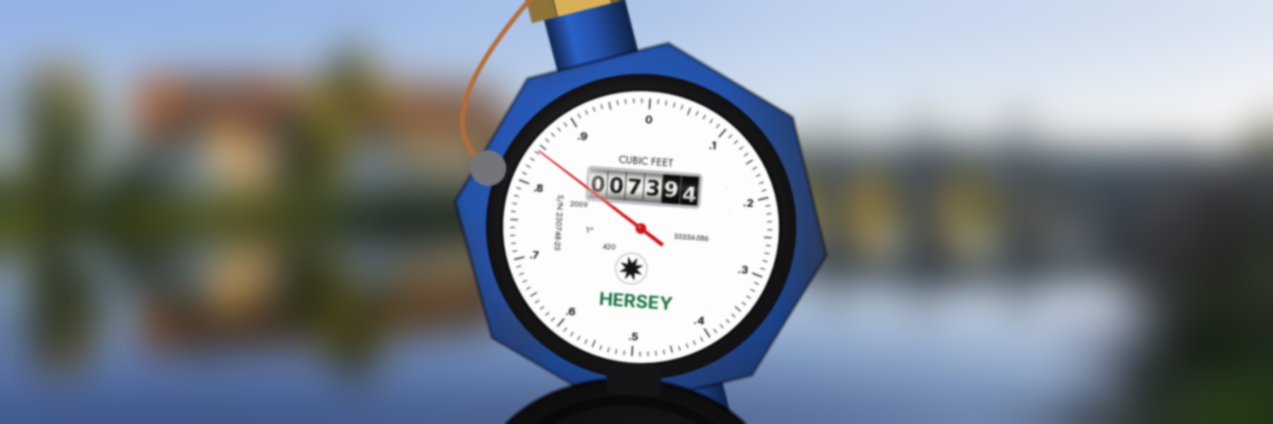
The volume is 7393.84ft³
